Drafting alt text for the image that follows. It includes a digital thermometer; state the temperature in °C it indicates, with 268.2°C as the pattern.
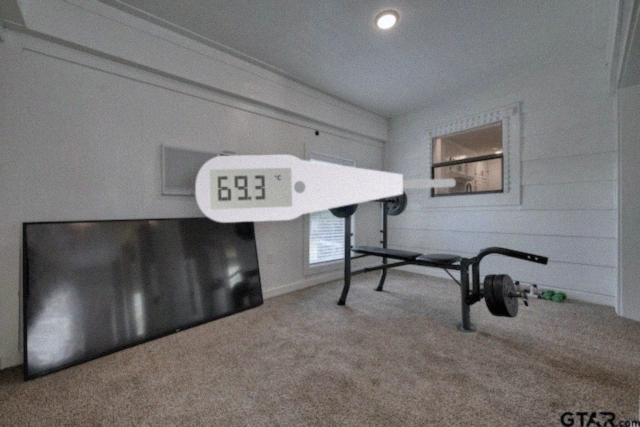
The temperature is 69.3°C
